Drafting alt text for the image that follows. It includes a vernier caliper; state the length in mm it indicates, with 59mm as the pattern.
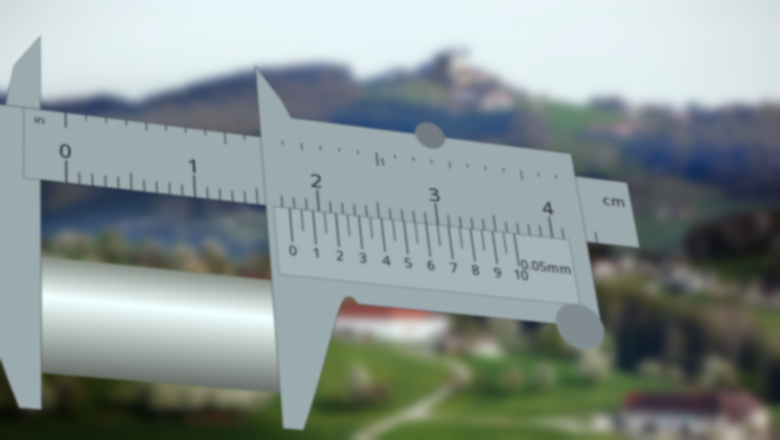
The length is 17.6mm
